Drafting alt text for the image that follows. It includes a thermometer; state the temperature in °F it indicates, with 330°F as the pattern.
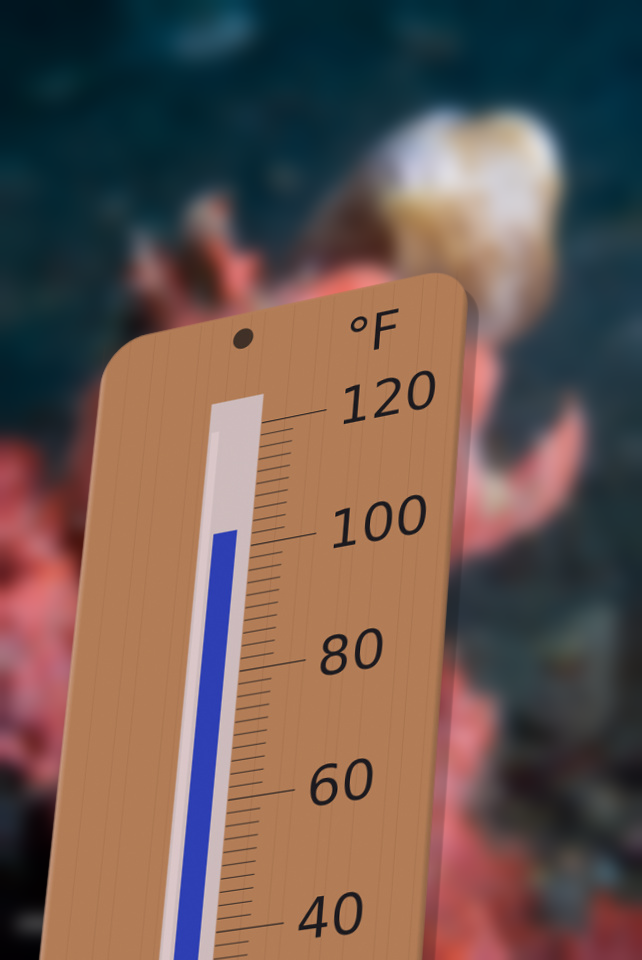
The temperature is 103°F
